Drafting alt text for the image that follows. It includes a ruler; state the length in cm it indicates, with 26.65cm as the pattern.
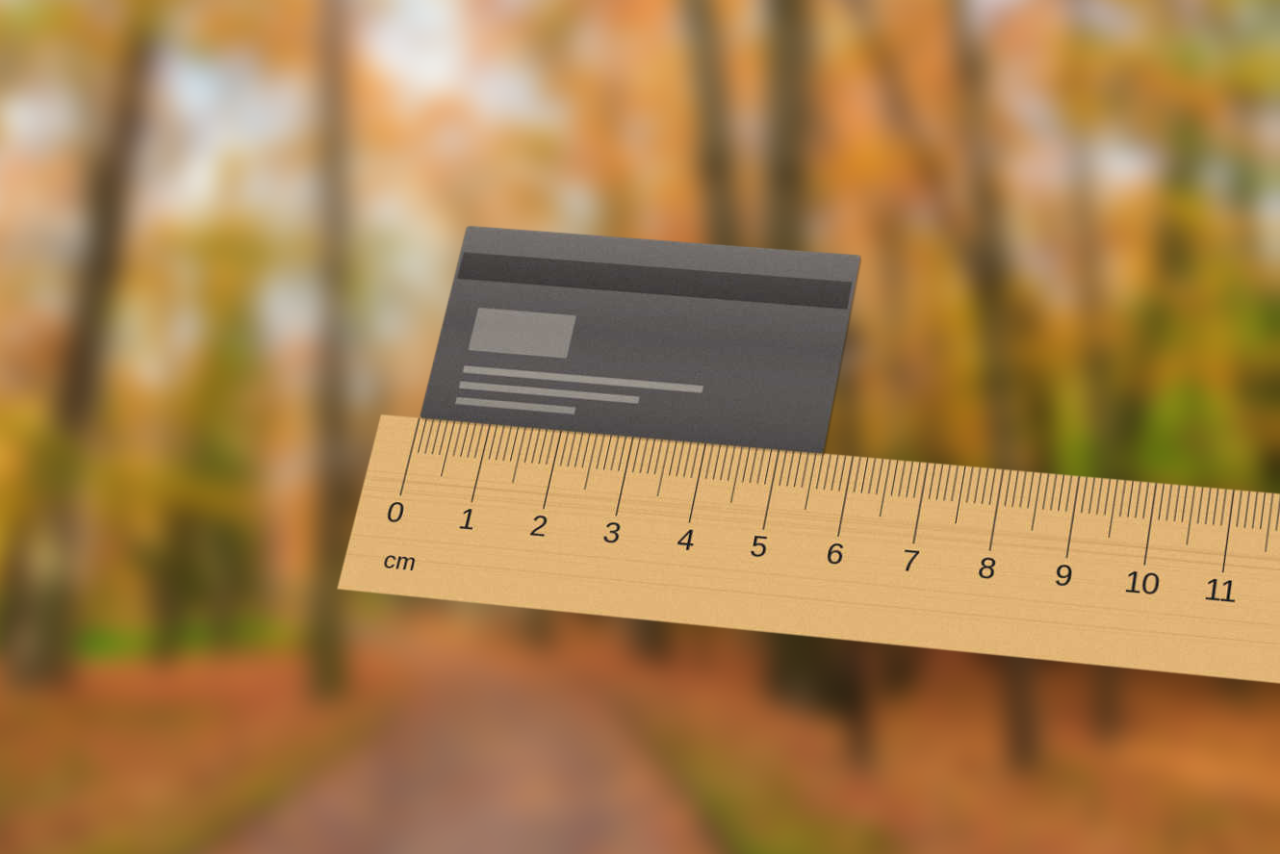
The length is 5.6cm
